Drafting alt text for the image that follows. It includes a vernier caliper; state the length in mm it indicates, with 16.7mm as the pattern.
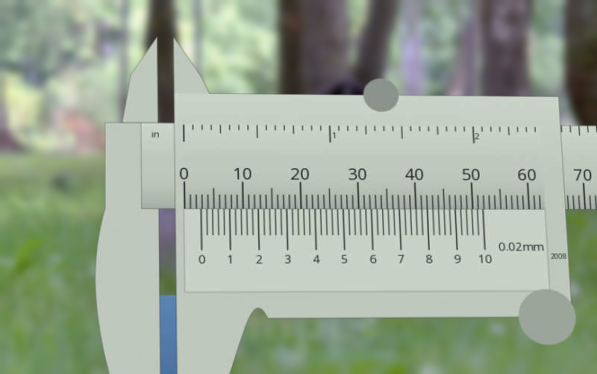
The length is 2.8mm
